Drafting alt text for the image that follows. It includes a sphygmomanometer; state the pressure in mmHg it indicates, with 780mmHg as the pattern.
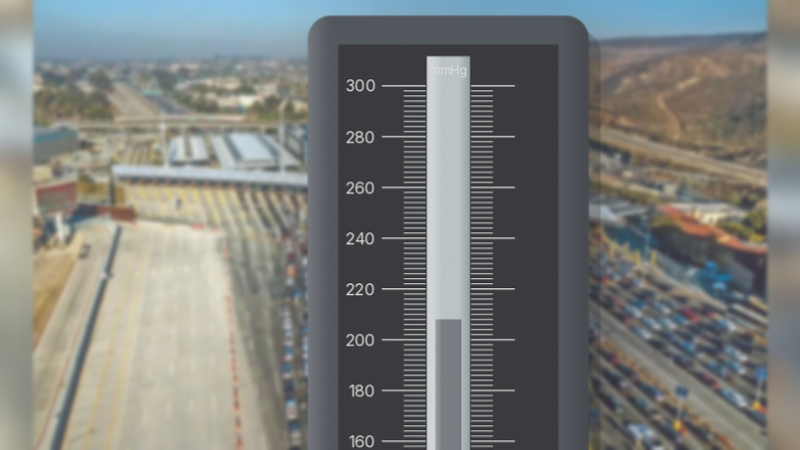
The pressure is 208mmHg
